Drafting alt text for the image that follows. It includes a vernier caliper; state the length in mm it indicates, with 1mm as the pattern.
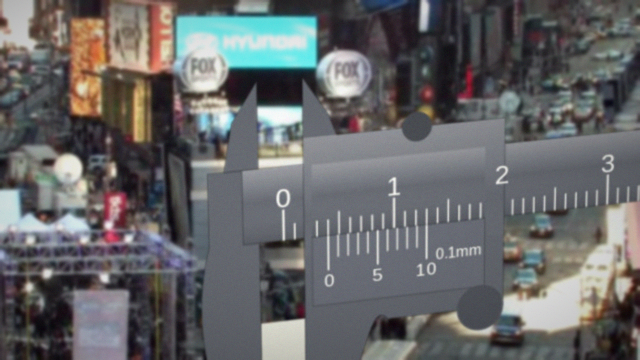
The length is 4.0mm
